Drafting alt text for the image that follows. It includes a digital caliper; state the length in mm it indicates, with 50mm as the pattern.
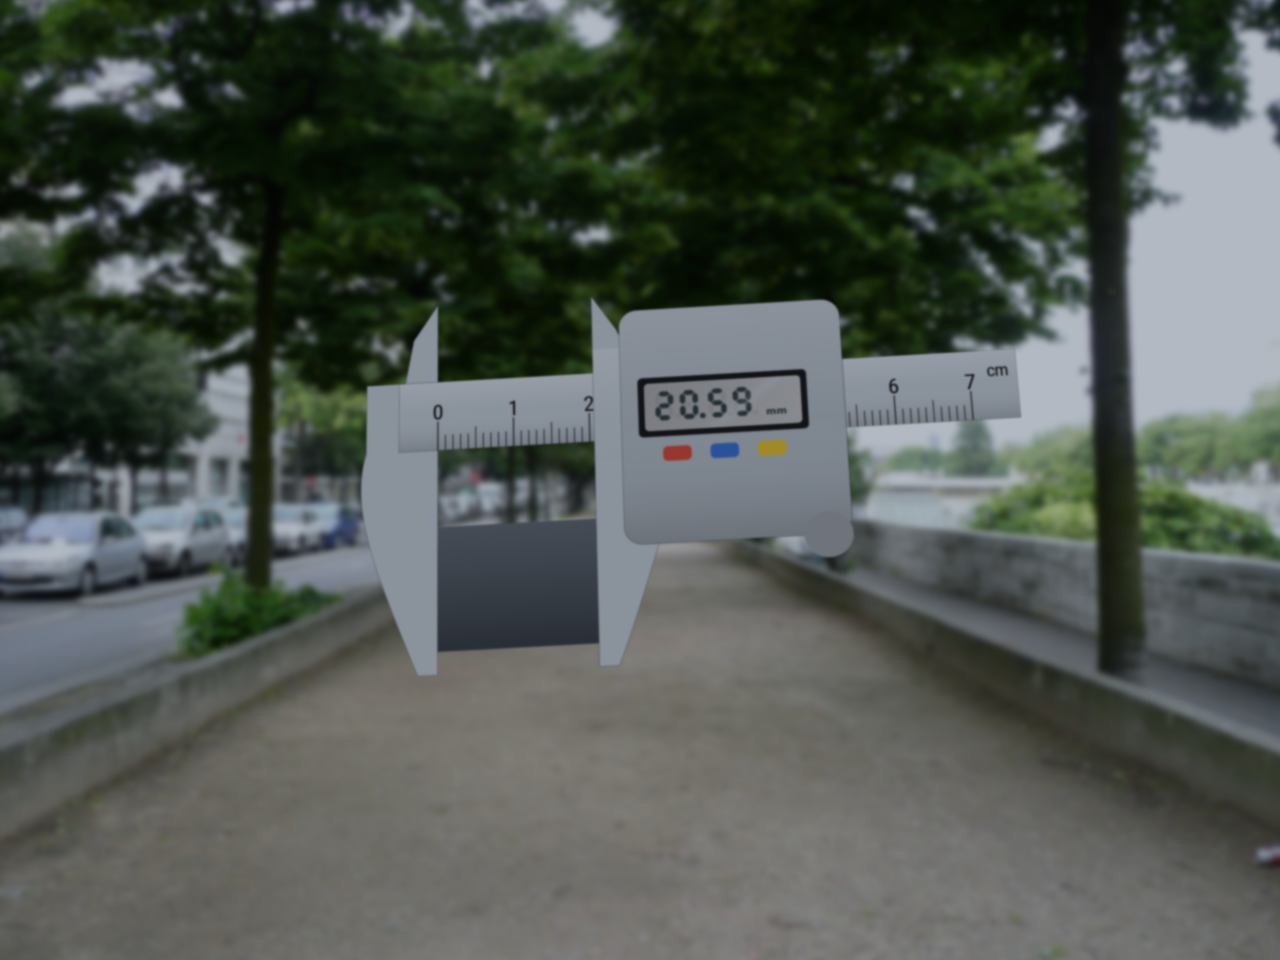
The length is 20.59mm
